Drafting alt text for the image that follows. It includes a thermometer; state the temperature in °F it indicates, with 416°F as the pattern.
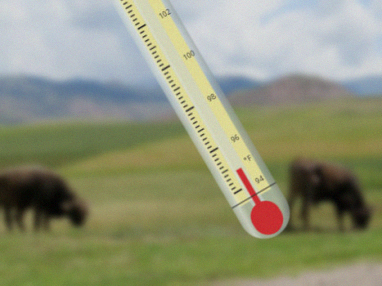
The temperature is 94.8°F
